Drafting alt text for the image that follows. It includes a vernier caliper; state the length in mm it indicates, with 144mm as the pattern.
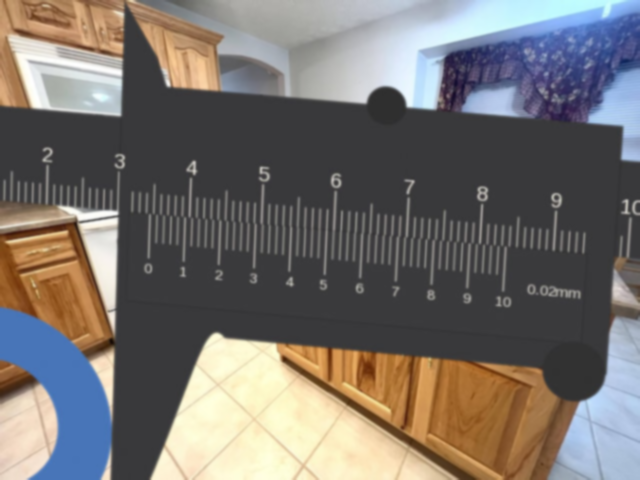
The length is 34.5mm
